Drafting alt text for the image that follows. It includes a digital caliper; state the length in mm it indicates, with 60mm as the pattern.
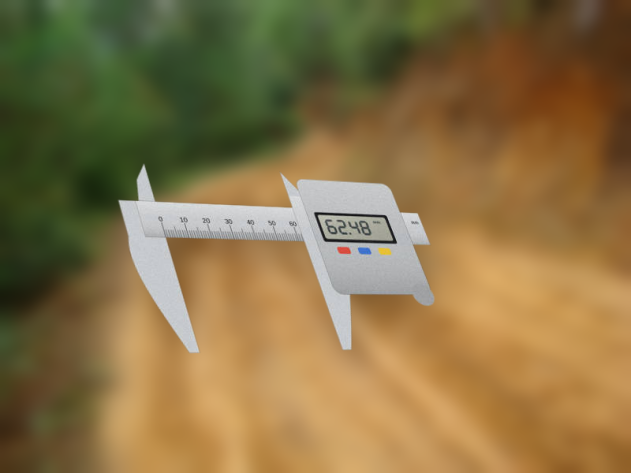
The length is 62.48mm
